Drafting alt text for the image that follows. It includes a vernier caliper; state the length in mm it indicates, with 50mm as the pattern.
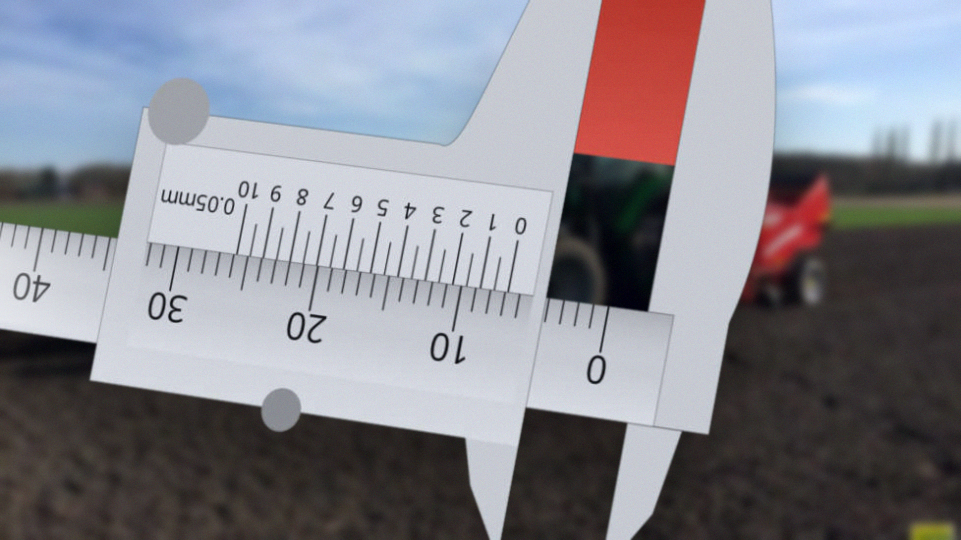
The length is 6.8mm
